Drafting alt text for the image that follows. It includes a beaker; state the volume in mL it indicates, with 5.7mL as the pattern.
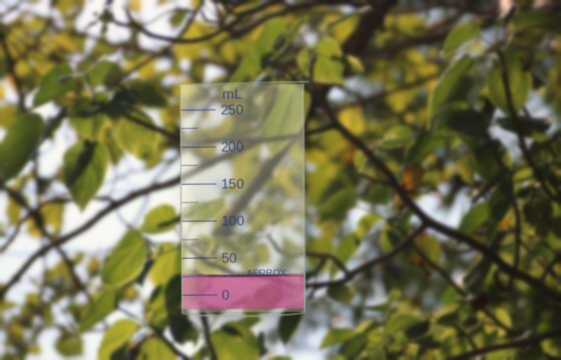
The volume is 25mL
